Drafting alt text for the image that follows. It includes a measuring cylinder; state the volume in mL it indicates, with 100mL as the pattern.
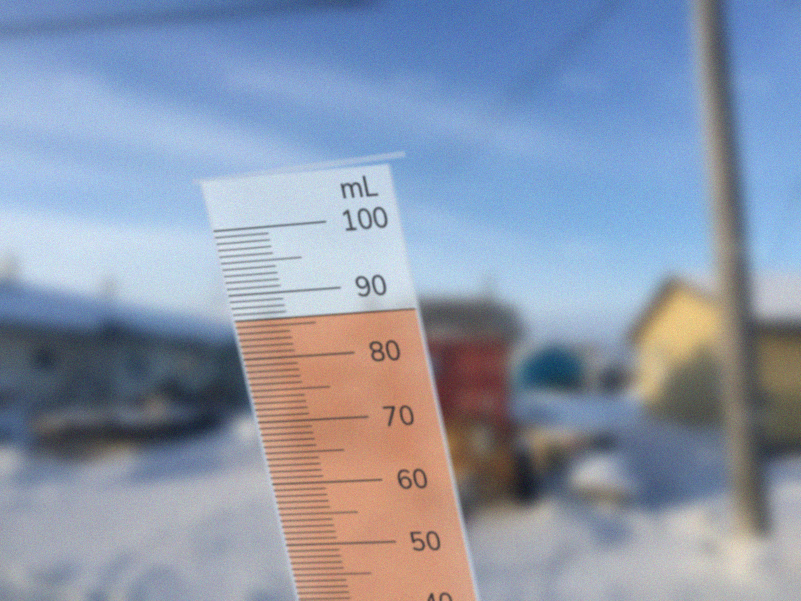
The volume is 86mL
